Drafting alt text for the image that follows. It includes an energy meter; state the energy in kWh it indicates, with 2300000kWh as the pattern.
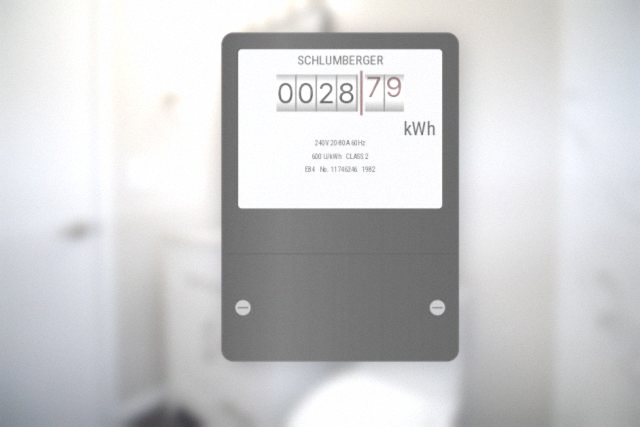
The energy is 28.79kWh
